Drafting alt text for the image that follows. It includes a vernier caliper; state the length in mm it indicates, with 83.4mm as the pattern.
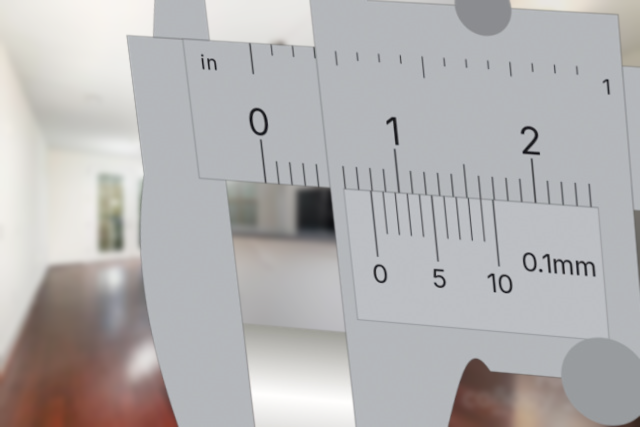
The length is 7.9mm
